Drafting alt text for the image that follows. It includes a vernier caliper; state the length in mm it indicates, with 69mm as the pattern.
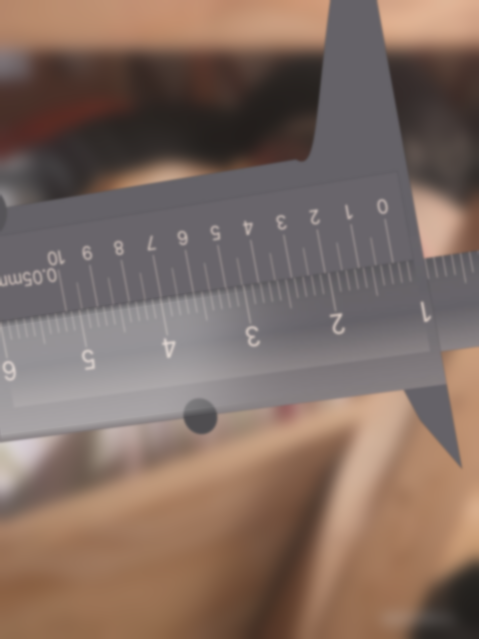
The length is 12.6mm
